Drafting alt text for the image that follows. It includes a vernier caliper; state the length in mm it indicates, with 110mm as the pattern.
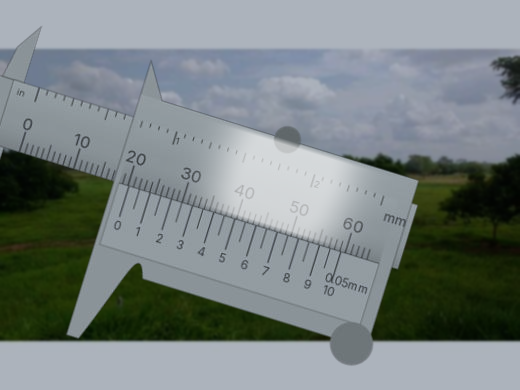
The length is 20.2mm
